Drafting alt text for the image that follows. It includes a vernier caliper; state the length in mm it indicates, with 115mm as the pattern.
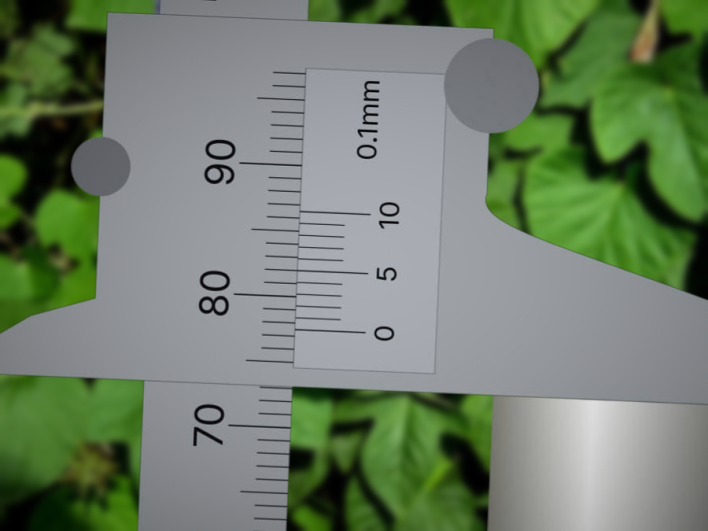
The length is 77.5mm
